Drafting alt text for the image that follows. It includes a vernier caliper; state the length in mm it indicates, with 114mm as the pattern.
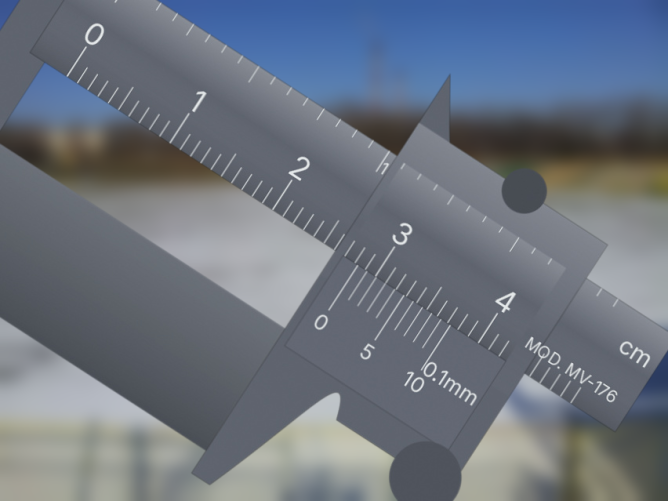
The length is 28.3mm
